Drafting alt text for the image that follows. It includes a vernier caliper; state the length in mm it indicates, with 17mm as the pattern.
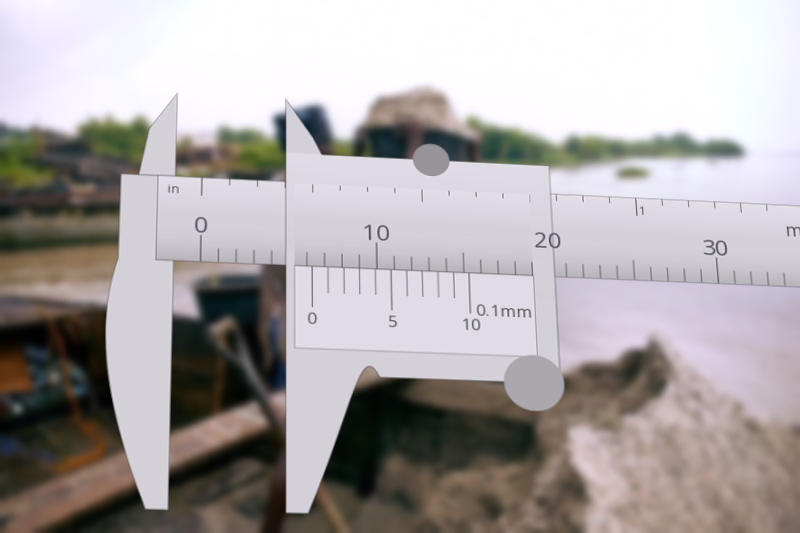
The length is 6.3mm
